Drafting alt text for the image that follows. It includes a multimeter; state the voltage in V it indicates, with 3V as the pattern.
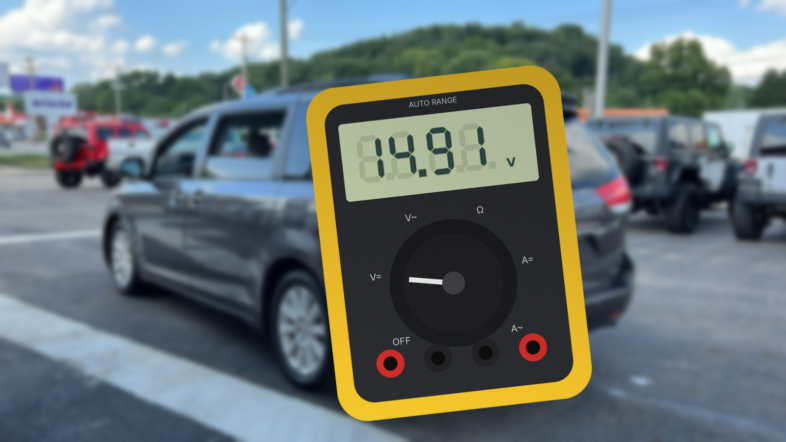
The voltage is 14.91V
